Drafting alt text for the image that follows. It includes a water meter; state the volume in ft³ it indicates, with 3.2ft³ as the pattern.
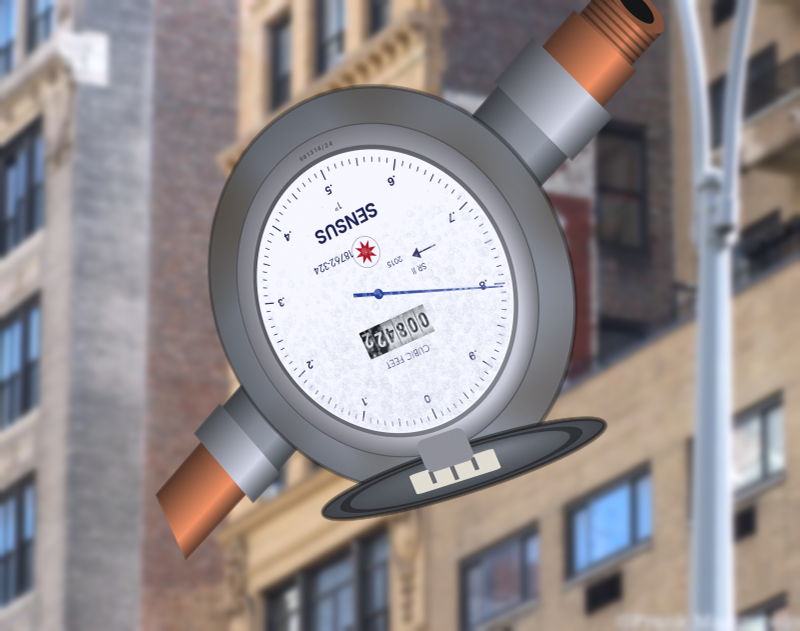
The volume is 8421.80ft³
